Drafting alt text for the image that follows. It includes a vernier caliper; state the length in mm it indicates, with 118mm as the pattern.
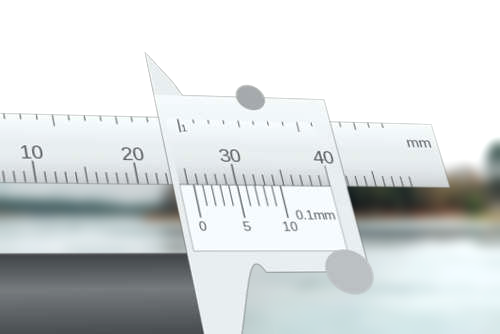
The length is 25.6mm
